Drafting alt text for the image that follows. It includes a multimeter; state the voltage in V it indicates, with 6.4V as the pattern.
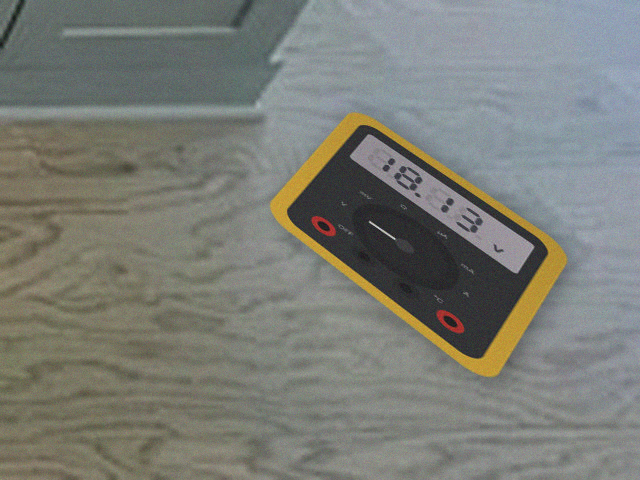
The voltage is 18.13V
